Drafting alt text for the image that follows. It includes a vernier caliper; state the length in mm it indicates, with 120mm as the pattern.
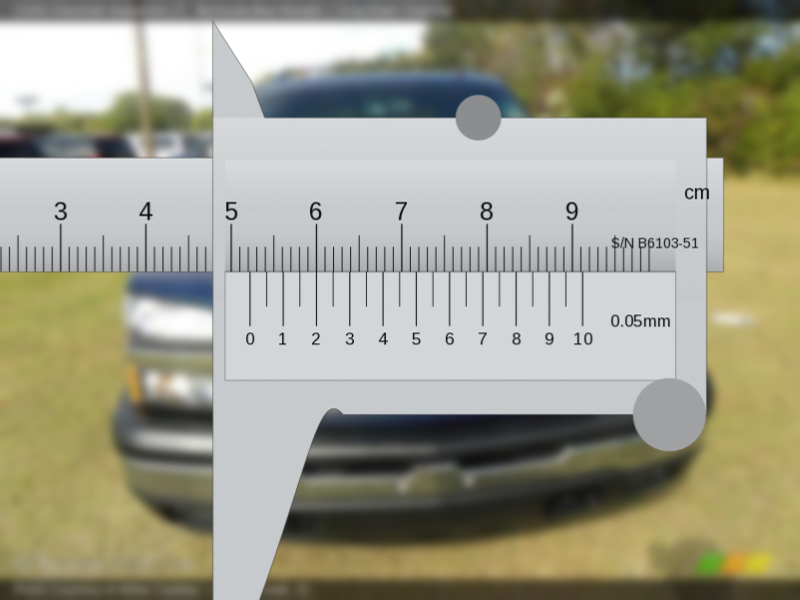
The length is 52.2mm
